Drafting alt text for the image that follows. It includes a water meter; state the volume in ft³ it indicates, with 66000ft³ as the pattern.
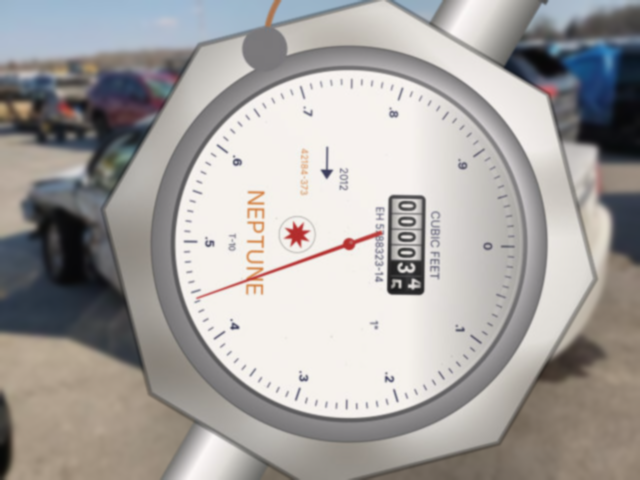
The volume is 34.44ft³
